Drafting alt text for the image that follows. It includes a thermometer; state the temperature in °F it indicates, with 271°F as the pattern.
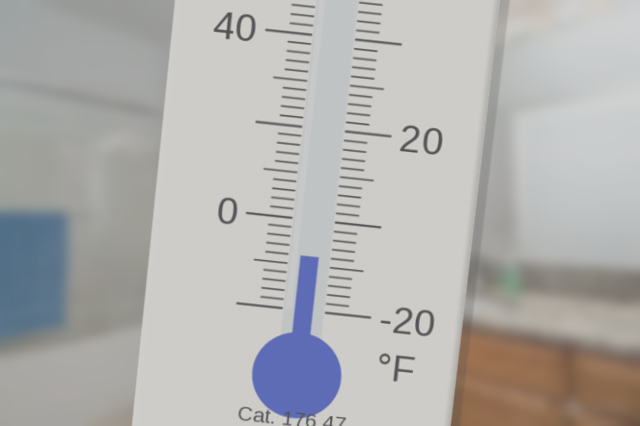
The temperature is -8°F
